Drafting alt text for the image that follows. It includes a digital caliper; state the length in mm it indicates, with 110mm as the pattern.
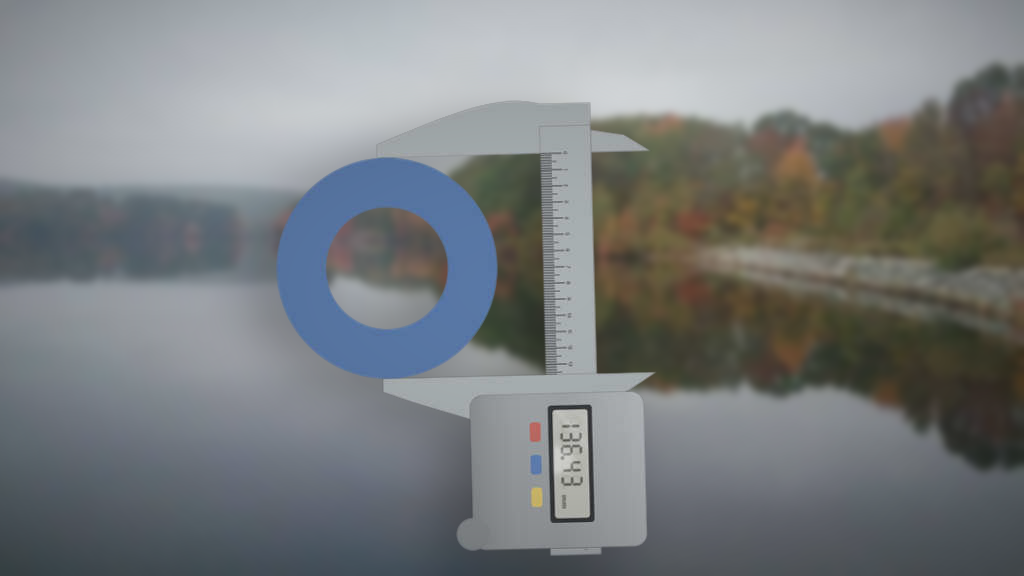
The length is 136.43mm
